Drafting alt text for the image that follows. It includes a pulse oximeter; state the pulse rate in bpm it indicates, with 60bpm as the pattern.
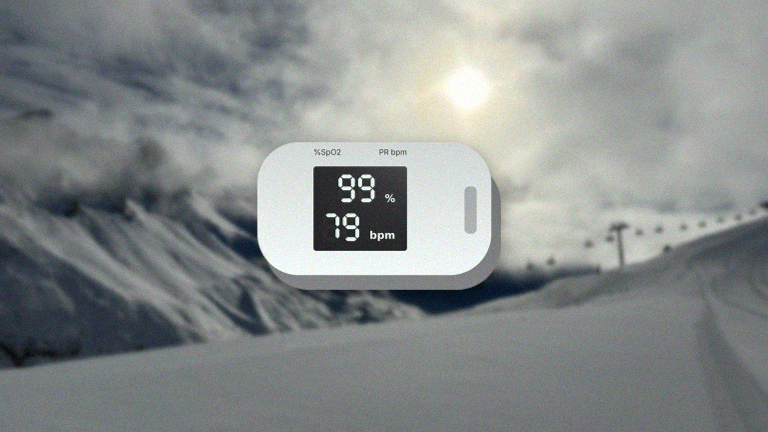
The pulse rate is 79bpm
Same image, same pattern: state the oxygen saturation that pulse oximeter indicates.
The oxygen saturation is 99%
